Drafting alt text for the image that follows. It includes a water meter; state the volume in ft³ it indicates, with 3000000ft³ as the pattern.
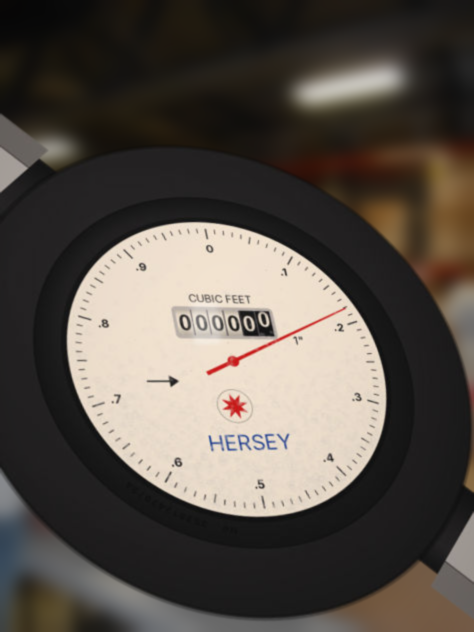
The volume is 0.18ft³
